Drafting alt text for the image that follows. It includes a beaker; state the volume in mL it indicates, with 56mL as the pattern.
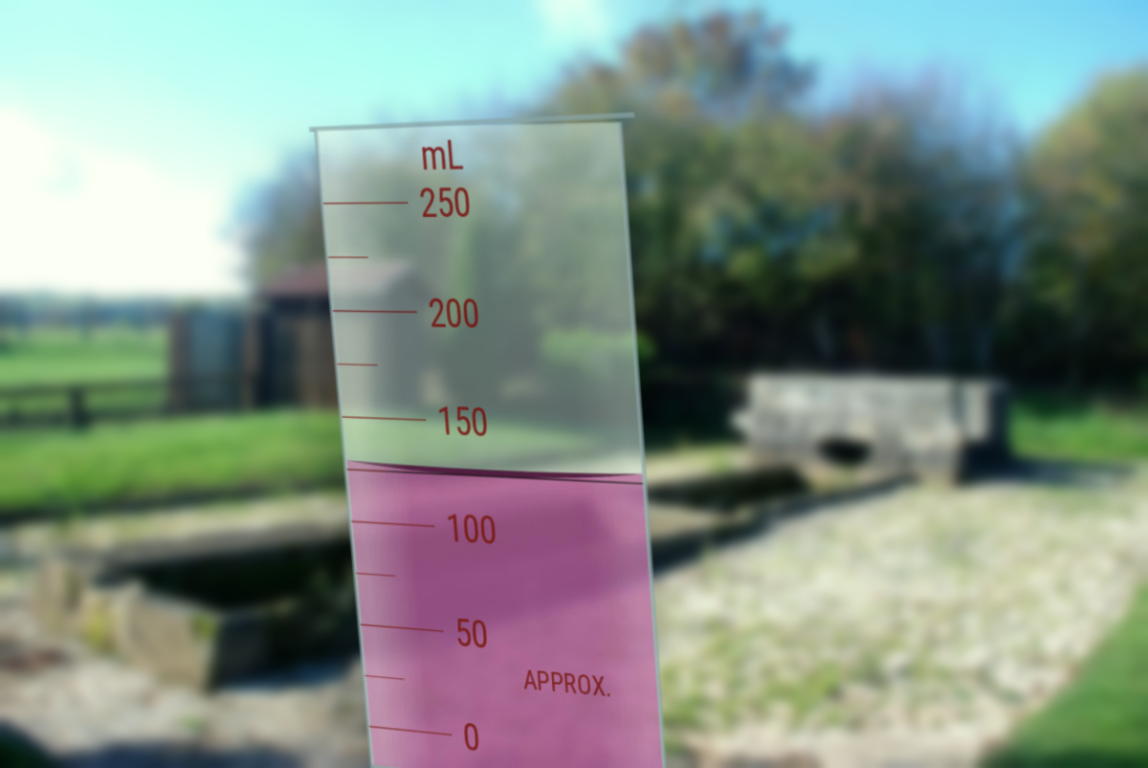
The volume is 125mL
